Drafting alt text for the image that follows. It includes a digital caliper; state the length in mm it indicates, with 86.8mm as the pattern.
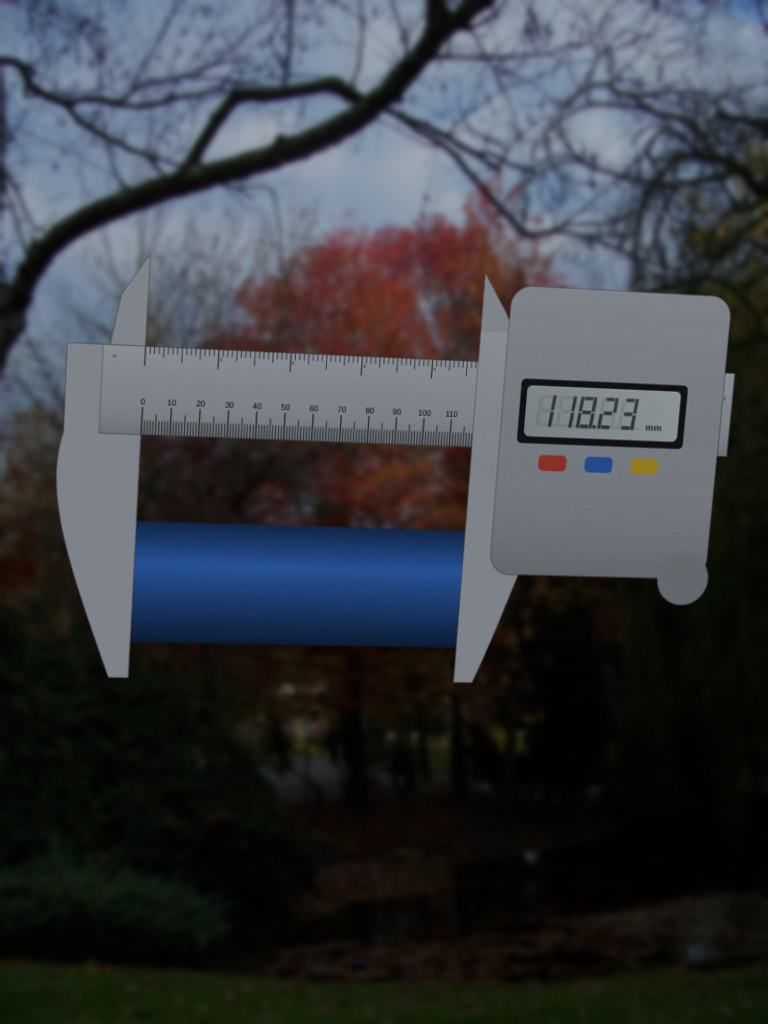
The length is 118.23mm
